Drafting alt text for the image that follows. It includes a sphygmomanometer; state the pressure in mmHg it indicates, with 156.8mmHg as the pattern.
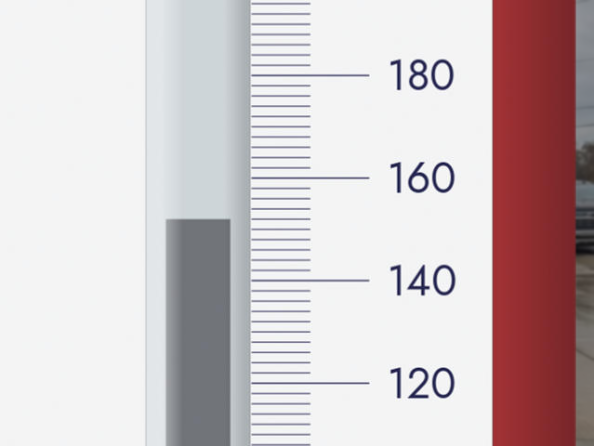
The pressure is 152mmHg
